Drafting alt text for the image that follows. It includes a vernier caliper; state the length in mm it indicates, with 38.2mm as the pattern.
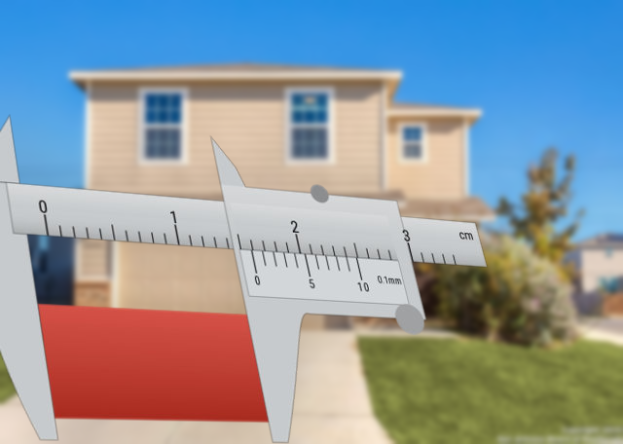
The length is 15.9mm
